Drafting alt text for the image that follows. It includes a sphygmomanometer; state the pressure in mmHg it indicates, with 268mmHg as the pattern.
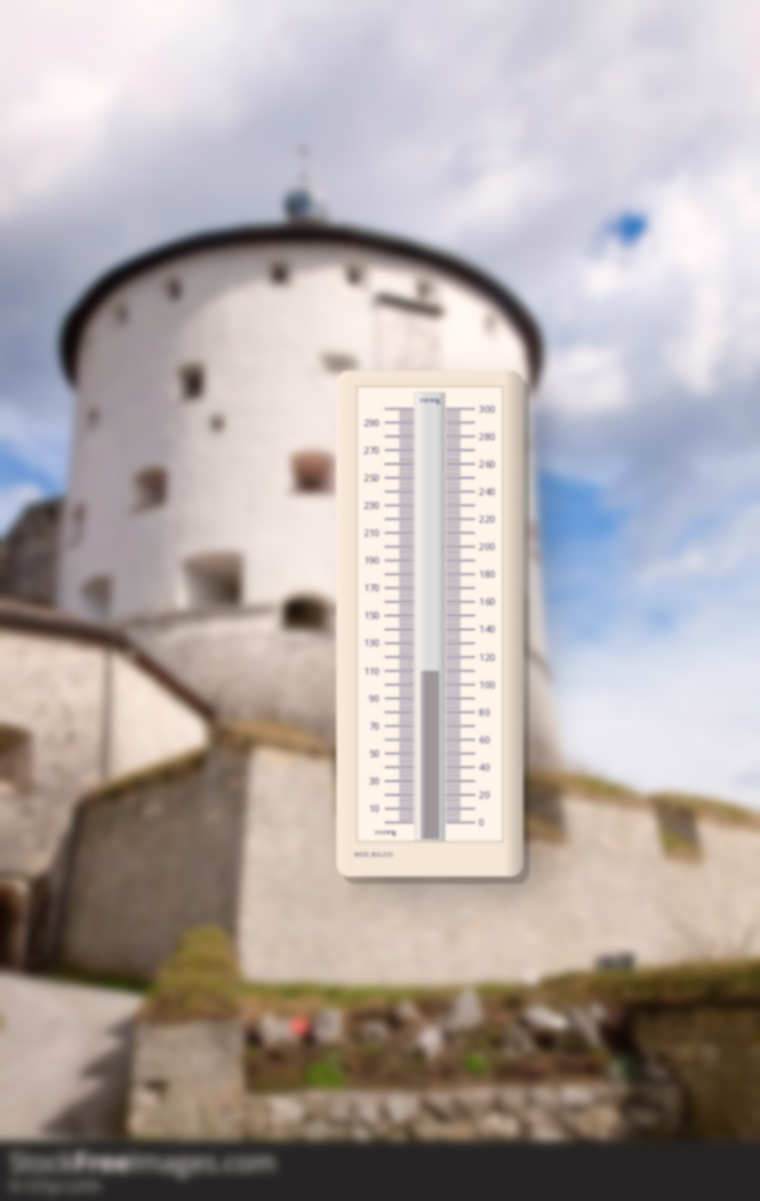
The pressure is 110mmHg
